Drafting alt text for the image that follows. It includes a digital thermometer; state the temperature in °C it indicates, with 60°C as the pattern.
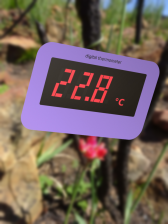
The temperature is 22.8°C
